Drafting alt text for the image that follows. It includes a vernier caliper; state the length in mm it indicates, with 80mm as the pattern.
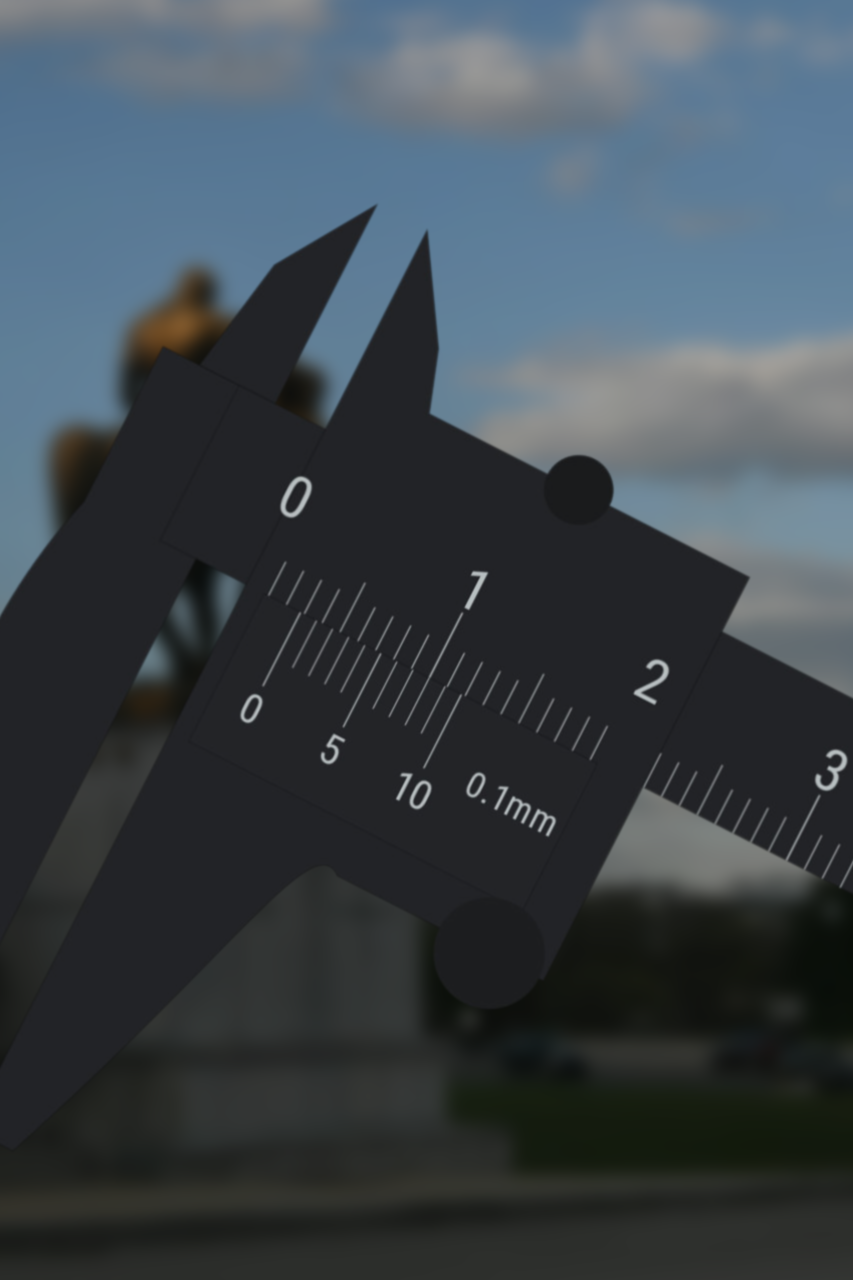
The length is 2.8mm
